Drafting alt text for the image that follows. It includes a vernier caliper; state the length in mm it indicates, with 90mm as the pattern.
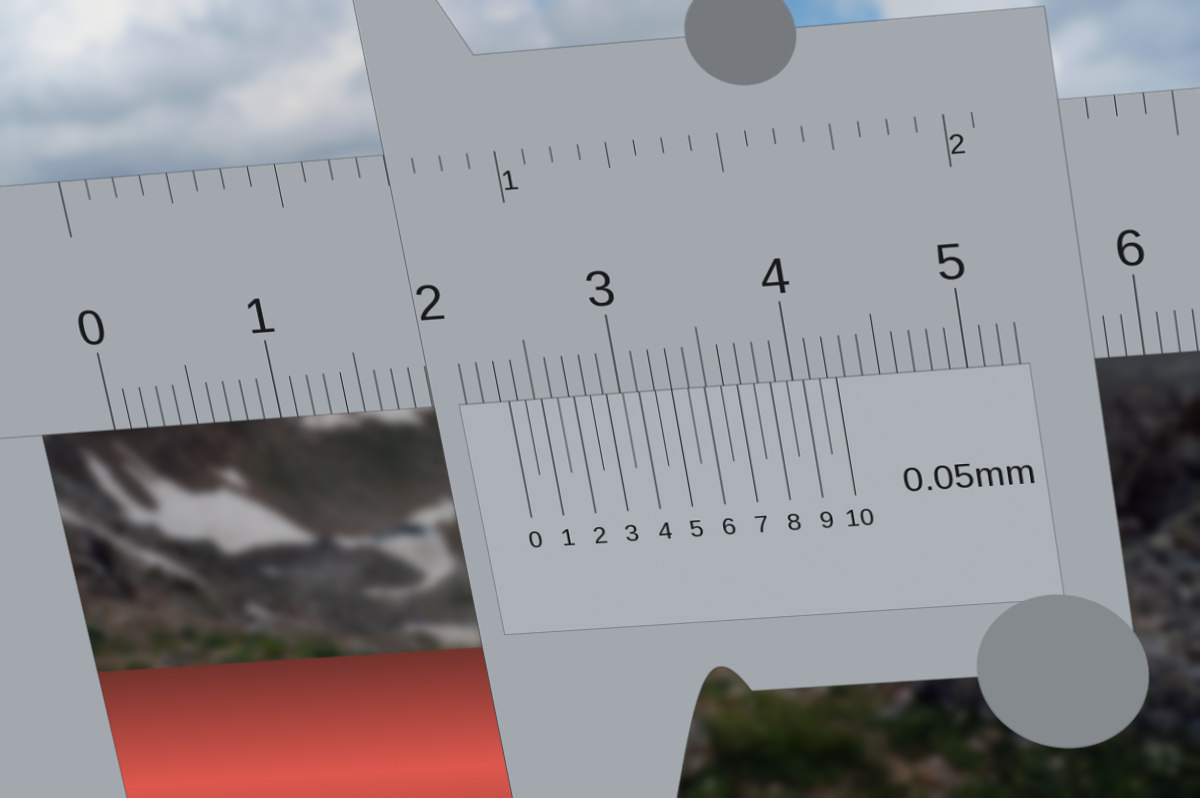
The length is 23.5mm
